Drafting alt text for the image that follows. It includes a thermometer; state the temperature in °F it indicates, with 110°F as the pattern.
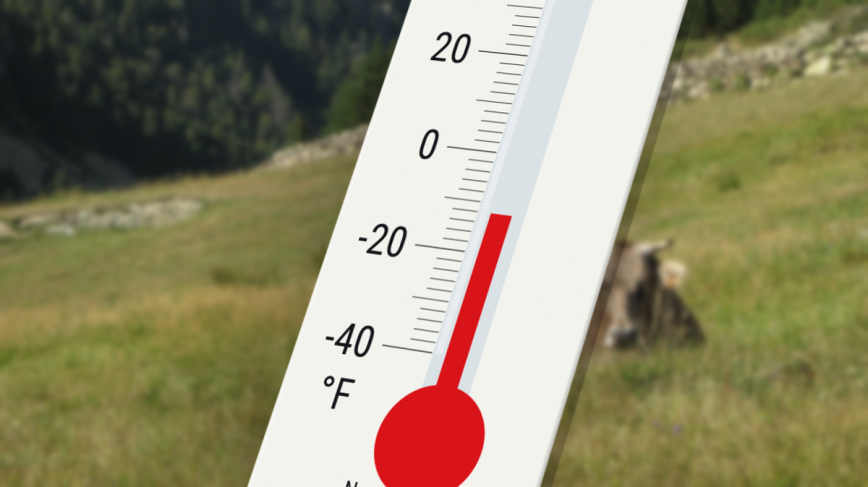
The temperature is -12°F
